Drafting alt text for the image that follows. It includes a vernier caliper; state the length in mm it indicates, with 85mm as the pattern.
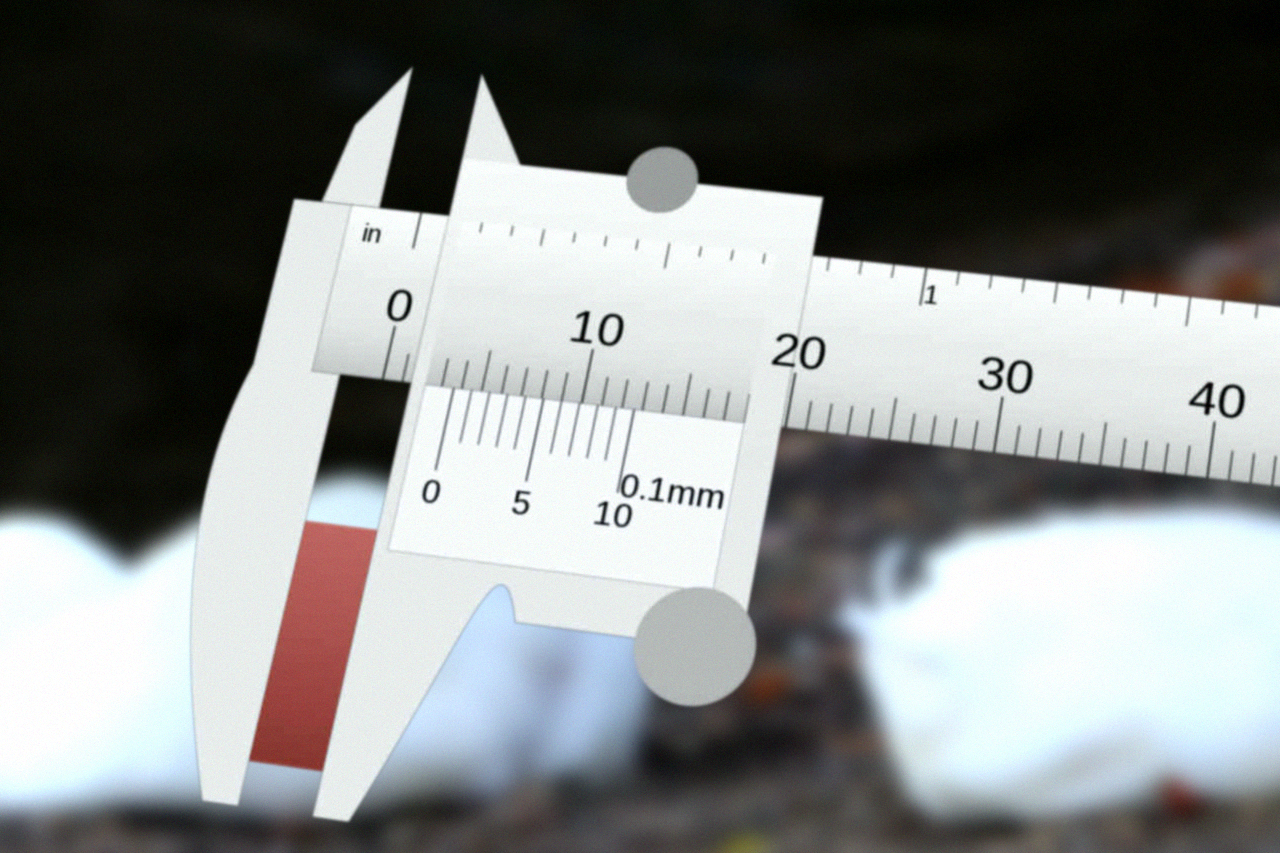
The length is 3.6mm
